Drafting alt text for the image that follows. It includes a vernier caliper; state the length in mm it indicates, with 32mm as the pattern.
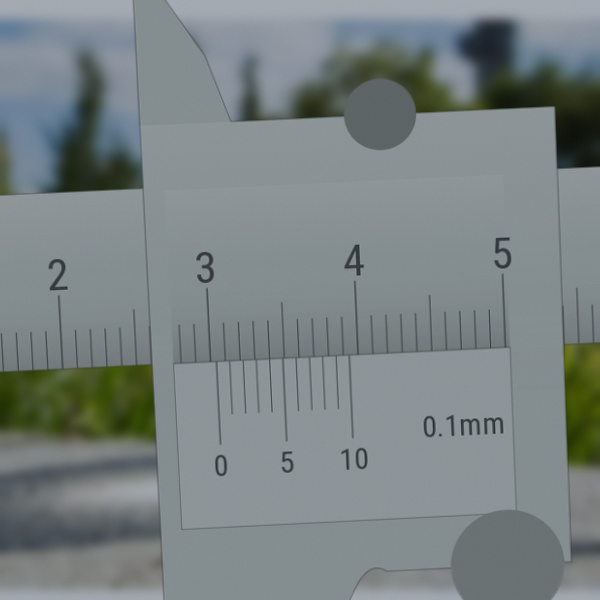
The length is 30.4mm
